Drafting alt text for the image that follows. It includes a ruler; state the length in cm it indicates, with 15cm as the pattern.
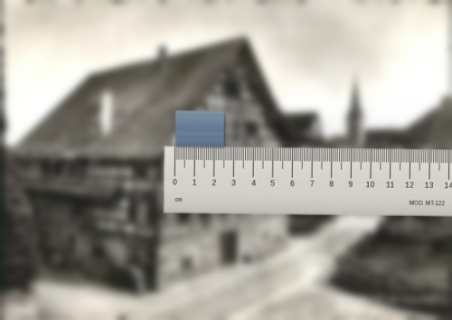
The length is 2.5cm
